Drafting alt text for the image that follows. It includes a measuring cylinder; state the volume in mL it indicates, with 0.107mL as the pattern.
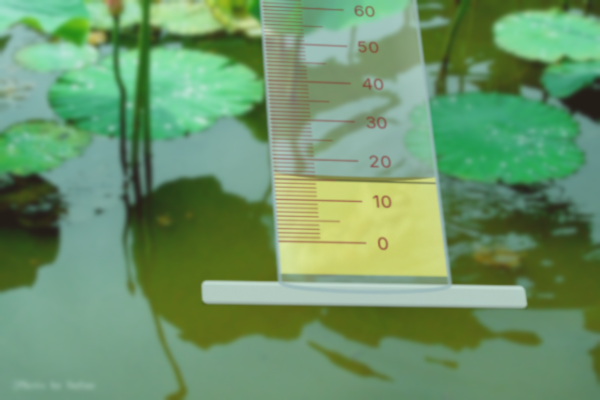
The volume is 15mL
